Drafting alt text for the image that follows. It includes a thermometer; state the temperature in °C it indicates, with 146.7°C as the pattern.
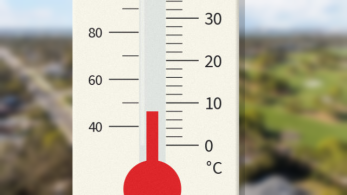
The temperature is 8°C
